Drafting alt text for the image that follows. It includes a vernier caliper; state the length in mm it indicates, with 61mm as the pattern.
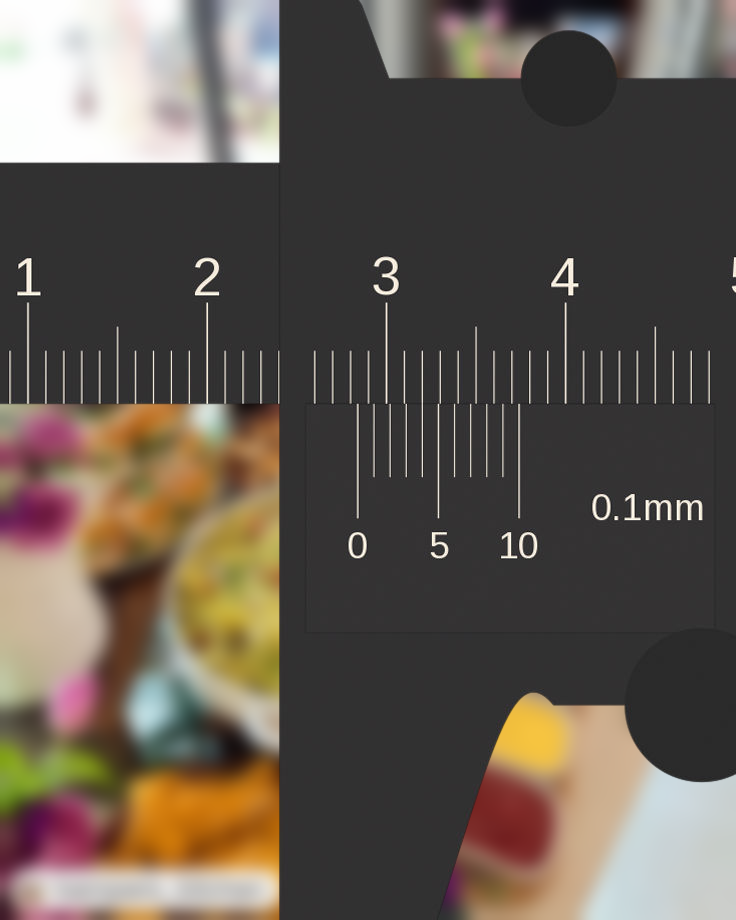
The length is 28.4mm
